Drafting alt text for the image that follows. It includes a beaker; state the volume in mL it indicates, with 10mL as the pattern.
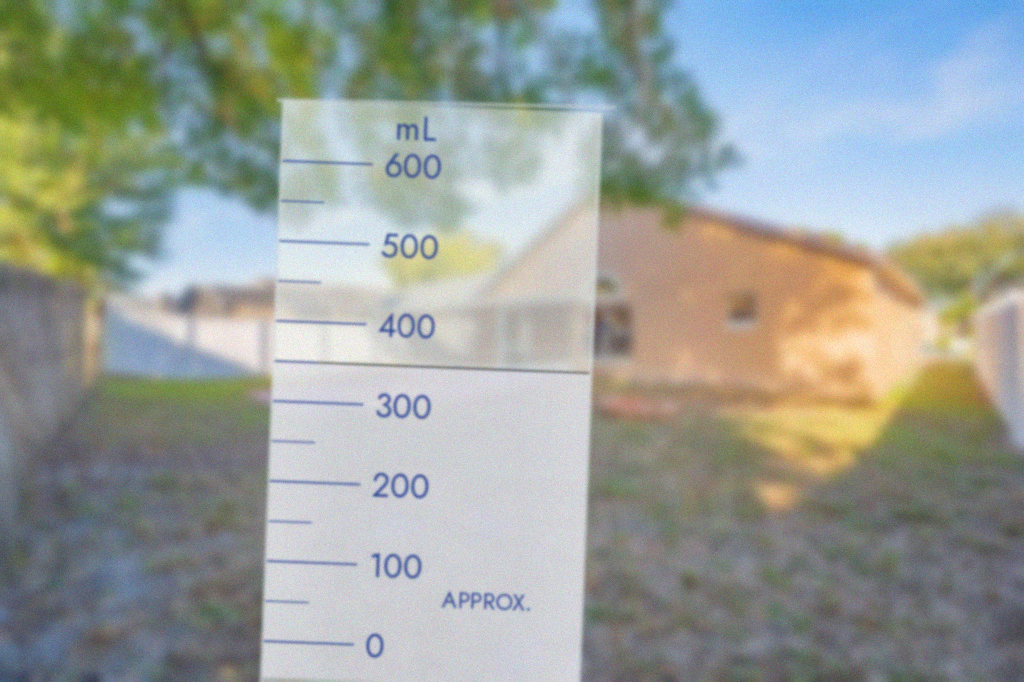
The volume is 350mL
